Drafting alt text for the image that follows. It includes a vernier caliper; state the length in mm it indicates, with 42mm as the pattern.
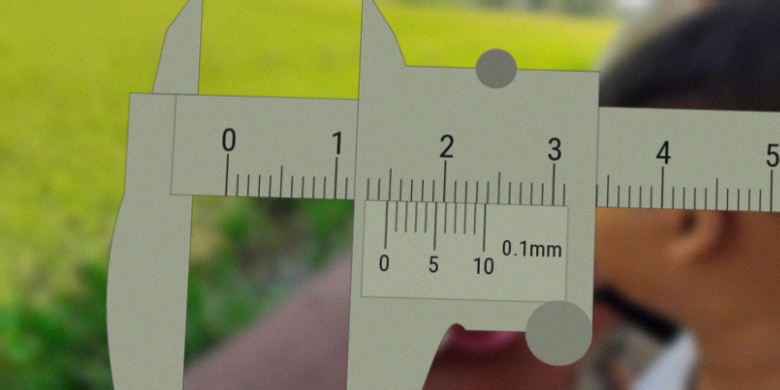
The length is 14.8mm
